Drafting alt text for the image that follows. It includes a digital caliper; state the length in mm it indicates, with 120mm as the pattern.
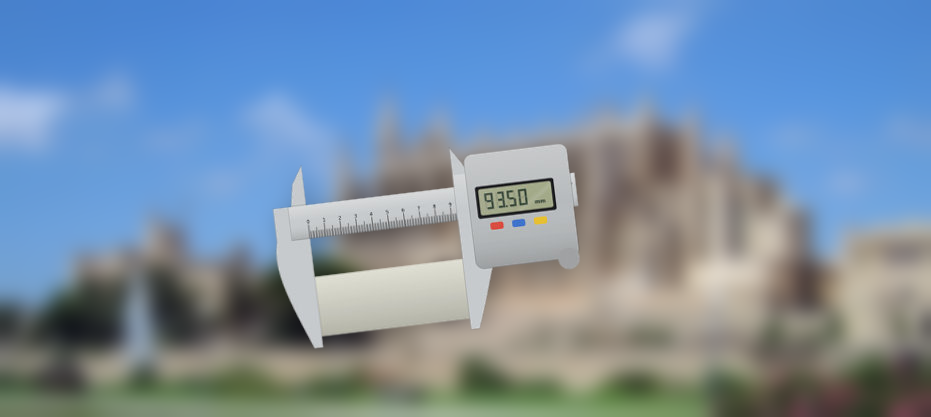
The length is 93.50mm
